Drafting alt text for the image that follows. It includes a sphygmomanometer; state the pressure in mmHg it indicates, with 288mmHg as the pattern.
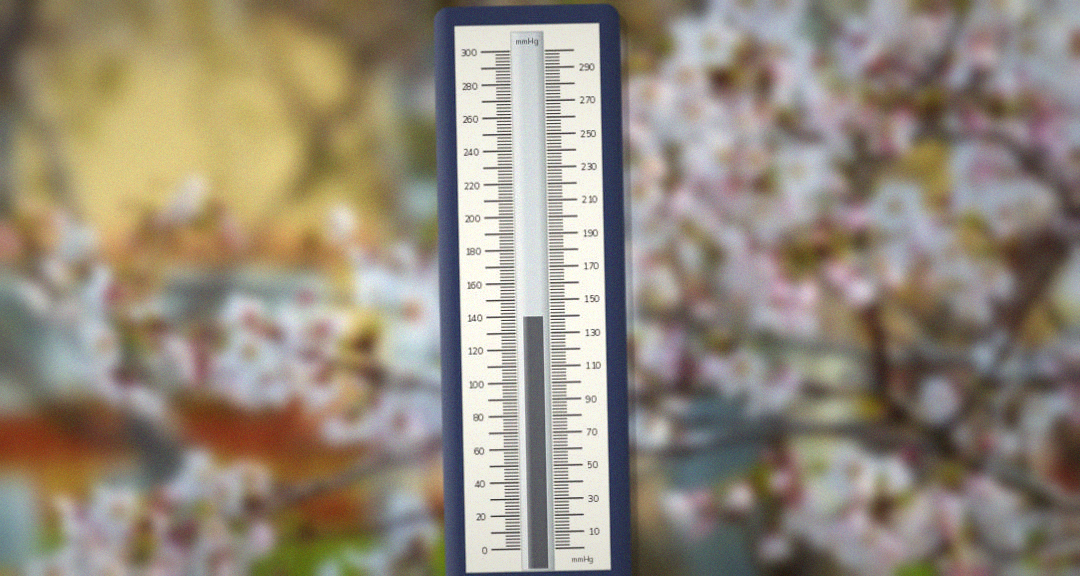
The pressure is 140mmHg
